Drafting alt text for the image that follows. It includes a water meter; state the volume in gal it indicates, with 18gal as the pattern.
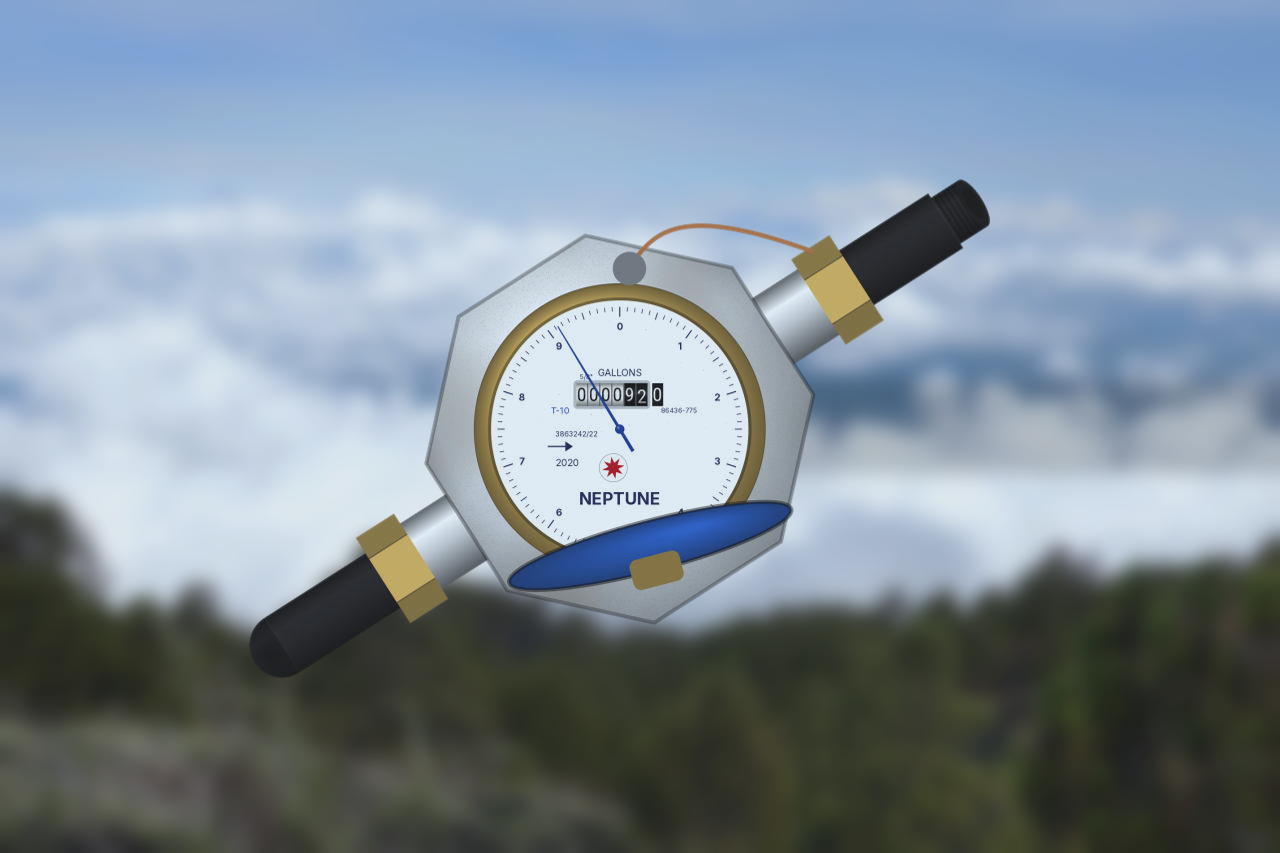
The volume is 919.1gal
